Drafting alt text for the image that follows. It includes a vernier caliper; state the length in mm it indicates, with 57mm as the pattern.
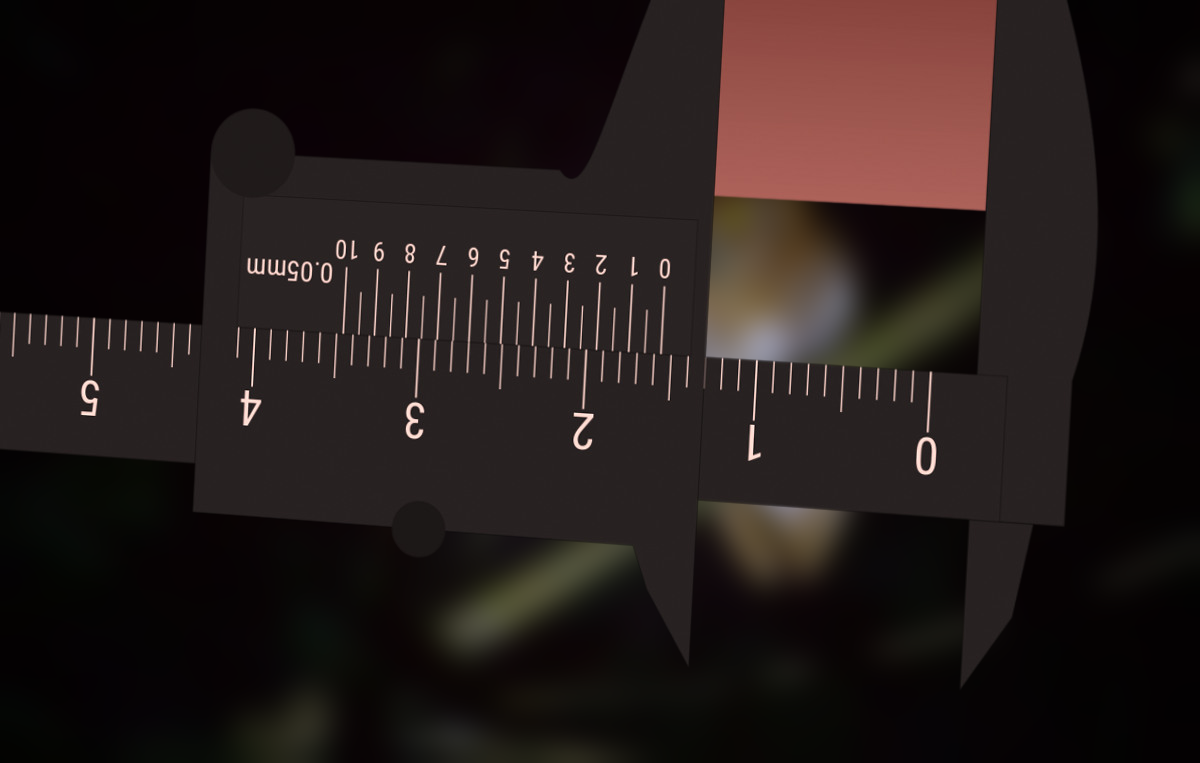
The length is 15.6mm
